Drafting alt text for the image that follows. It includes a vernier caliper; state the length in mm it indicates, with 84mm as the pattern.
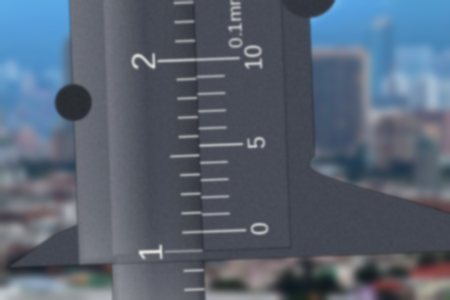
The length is 11.0mm
